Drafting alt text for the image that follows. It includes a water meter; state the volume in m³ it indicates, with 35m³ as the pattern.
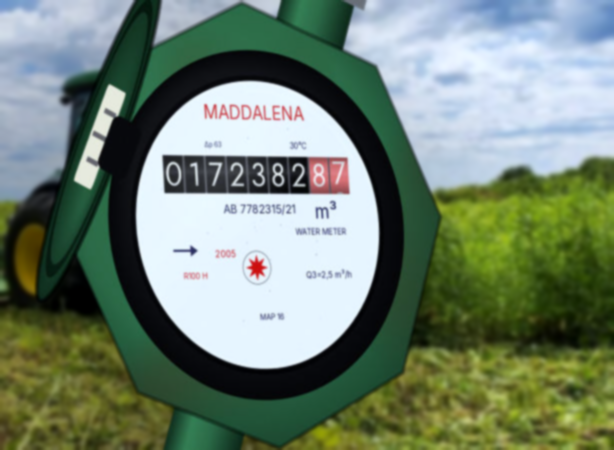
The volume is 172382.87m³
